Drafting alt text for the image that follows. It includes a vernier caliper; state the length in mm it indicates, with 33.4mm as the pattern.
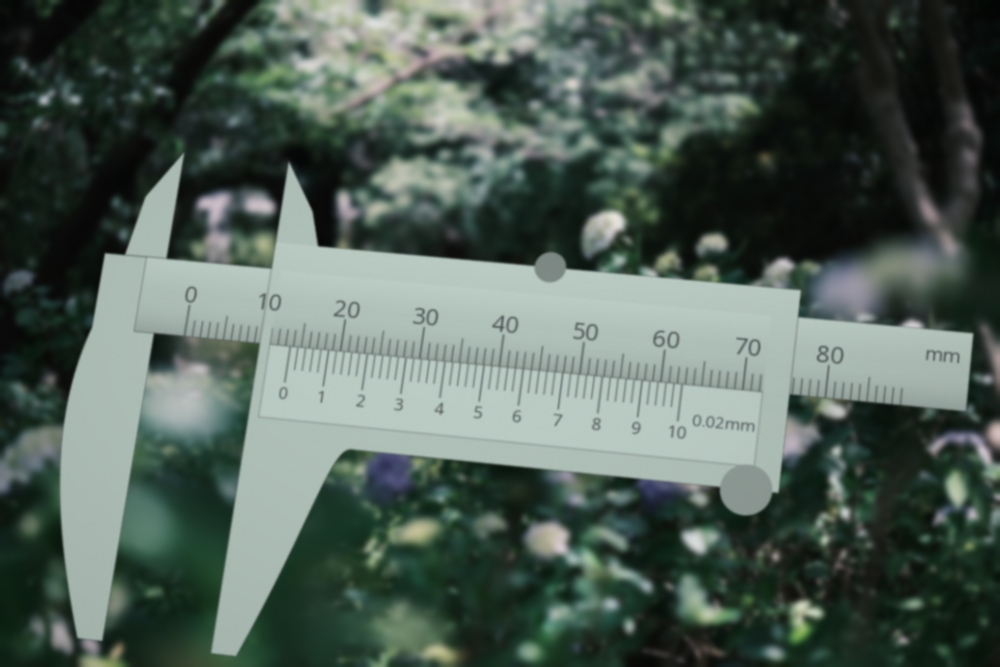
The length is 13.6mm
